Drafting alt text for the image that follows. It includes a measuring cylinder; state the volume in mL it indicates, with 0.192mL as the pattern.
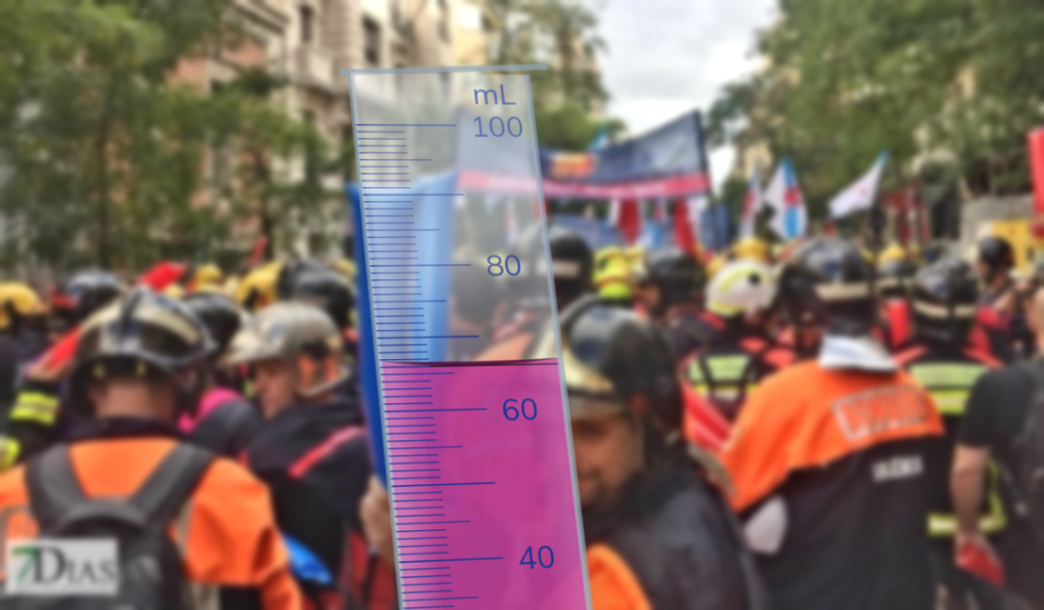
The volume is 66mL
